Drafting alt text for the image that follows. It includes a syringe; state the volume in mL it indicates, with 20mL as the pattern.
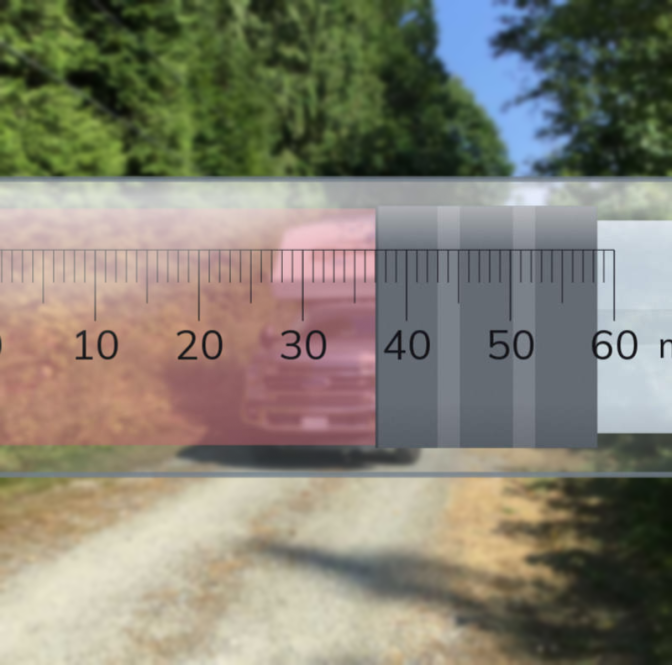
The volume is 37mL
